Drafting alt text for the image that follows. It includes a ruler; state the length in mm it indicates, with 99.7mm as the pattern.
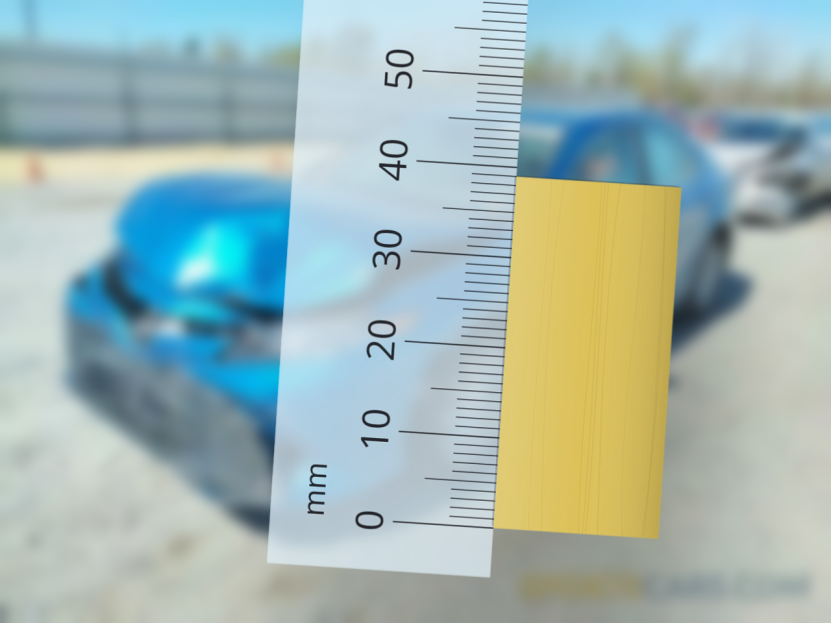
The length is 39mm
